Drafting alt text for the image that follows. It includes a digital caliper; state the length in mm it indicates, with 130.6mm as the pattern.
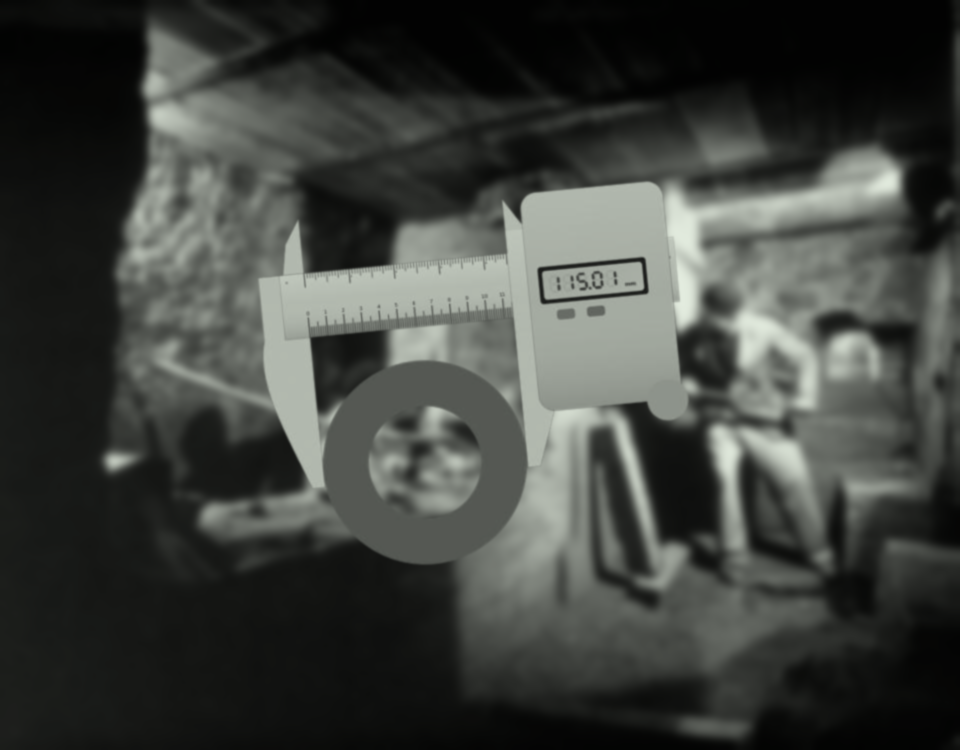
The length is 115.01mm
